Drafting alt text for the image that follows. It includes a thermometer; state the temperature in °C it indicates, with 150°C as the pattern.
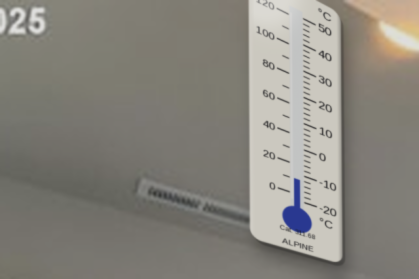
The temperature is -12°C
